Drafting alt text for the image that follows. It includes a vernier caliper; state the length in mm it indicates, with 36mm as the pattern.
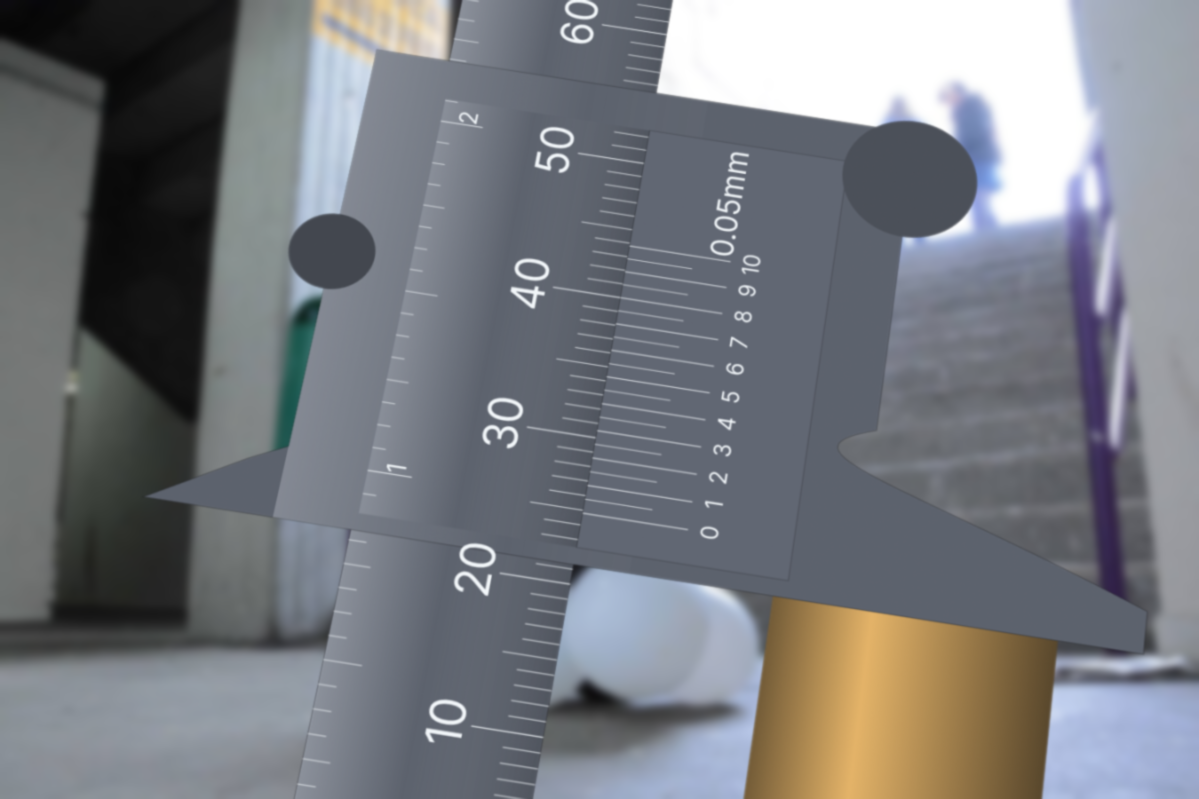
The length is 24.8mm
